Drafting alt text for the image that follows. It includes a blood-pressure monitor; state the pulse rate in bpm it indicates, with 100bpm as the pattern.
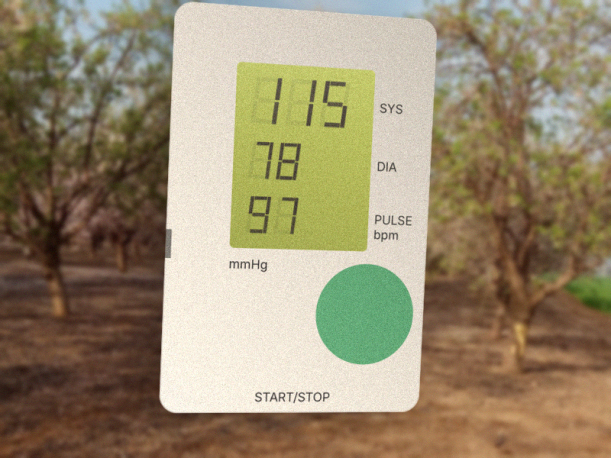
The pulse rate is 97bpm
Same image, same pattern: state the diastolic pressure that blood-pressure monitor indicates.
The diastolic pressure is 78mmHg
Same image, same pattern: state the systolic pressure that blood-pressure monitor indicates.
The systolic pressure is 115mmHg
